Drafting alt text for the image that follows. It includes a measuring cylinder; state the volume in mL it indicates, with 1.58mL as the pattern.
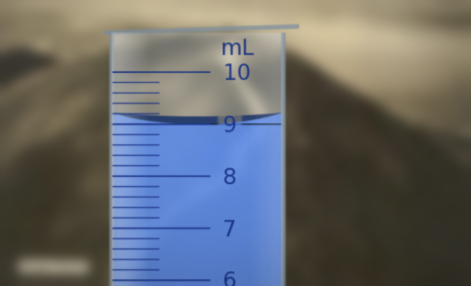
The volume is 9mL
